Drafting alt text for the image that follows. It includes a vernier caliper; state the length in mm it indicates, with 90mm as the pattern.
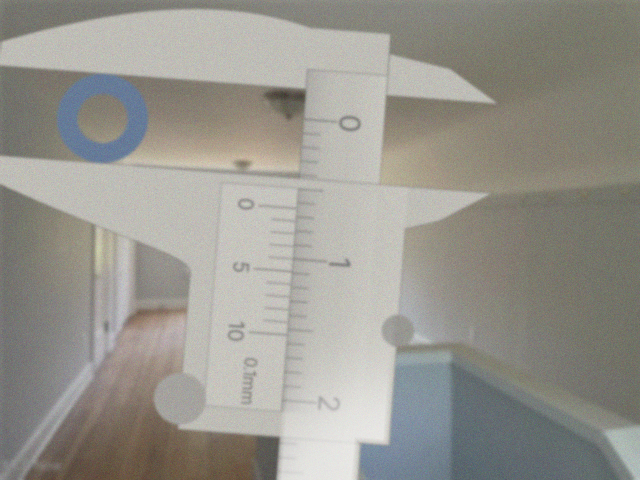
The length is 6.4mm
